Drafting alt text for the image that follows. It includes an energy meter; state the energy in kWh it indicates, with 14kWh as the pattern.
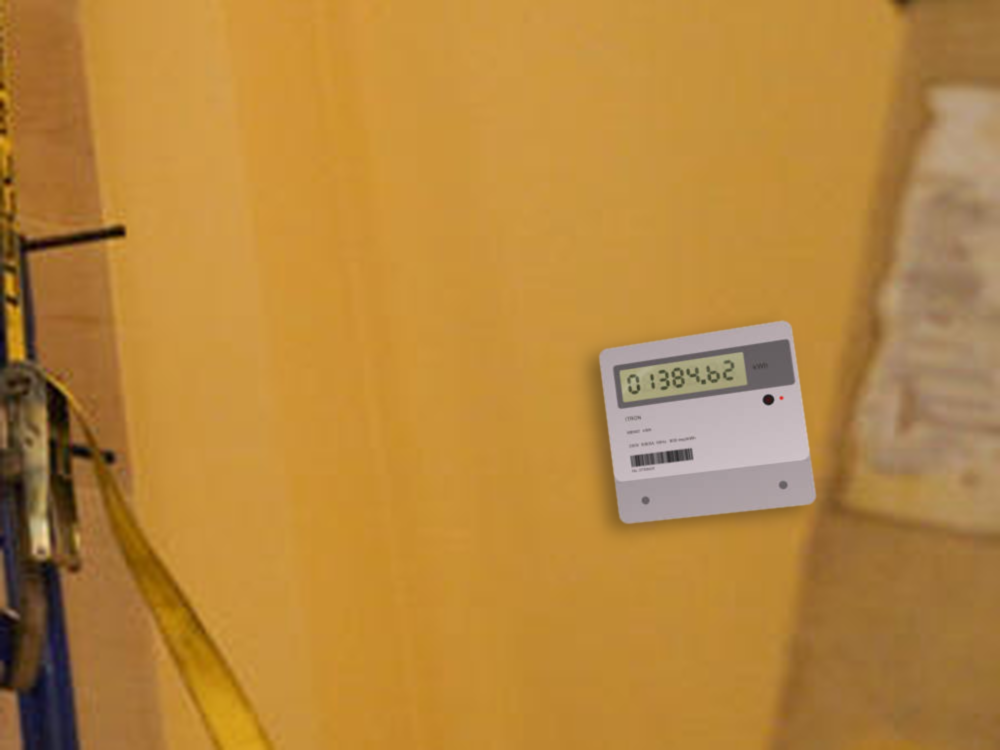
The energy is 1384.62kWh
